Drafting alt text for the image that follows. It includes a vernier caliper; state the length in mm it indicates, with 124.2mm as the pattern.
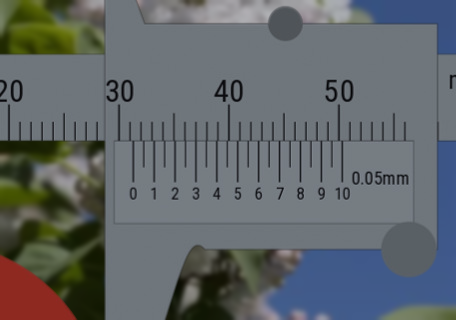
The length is 31.3mm
